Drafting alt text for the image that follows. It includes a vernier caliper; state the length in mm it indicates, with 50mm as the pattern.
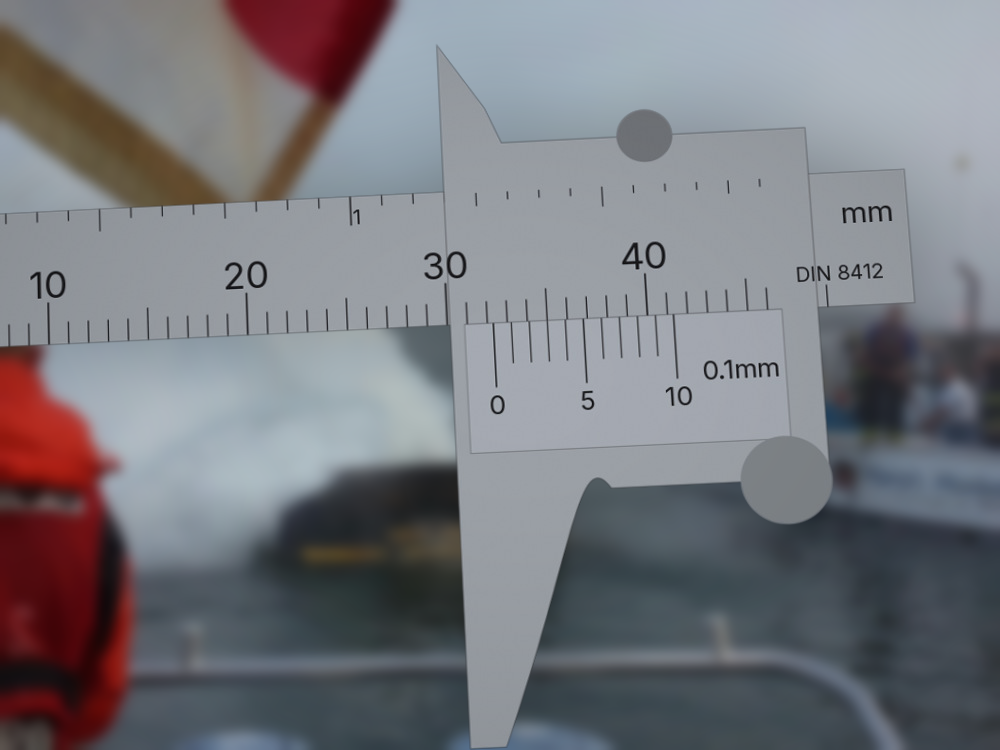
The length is 32.3mm
